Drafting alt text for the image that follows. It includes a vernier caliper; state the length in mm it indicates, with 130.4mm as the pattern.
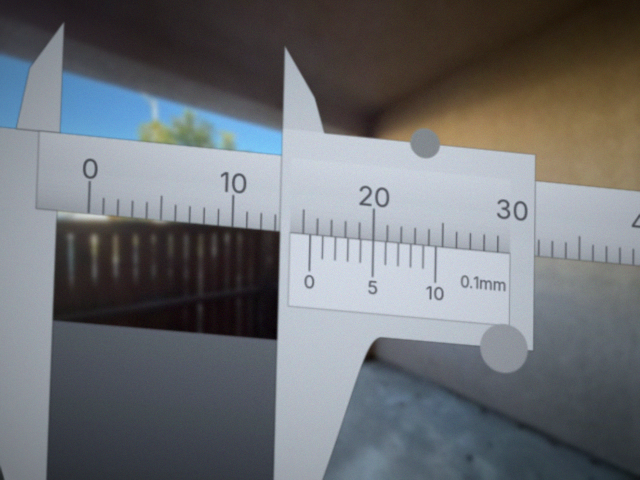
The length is 15.5mm
